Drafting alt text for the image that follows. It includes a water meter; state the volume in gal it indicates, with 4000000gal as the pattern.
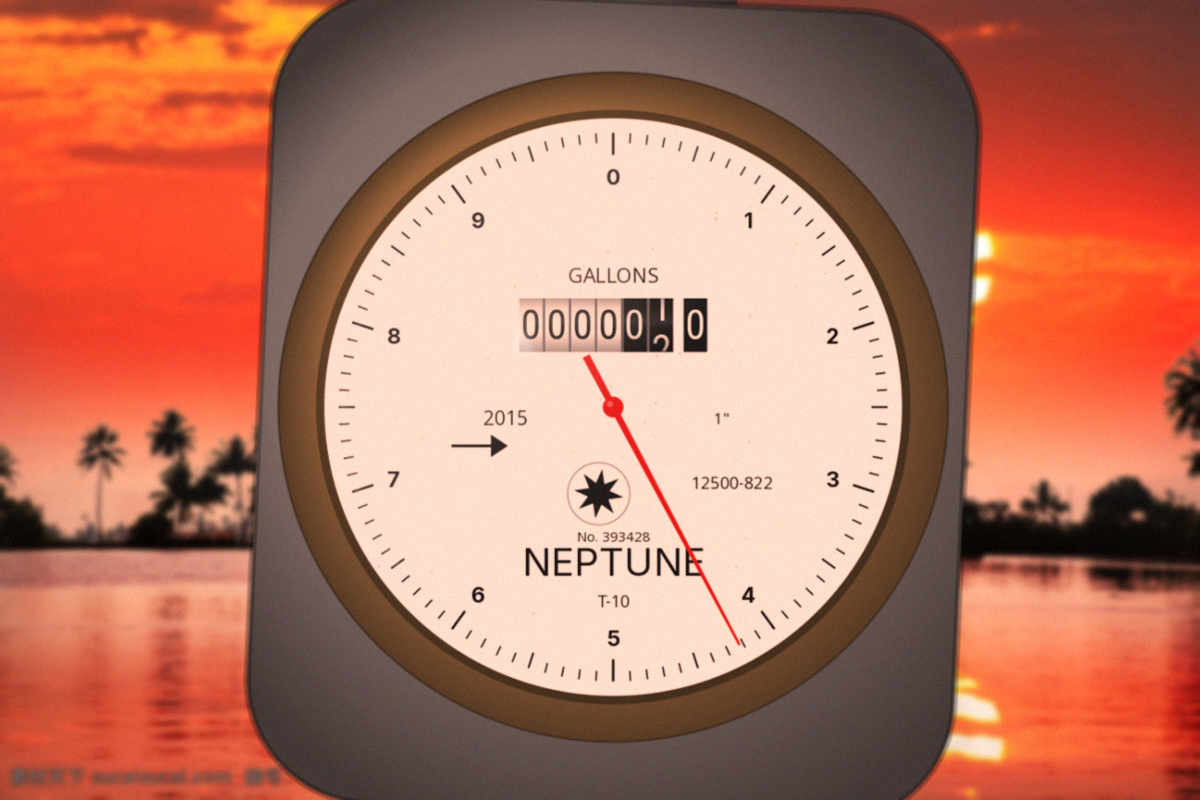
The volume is 14.2gal
